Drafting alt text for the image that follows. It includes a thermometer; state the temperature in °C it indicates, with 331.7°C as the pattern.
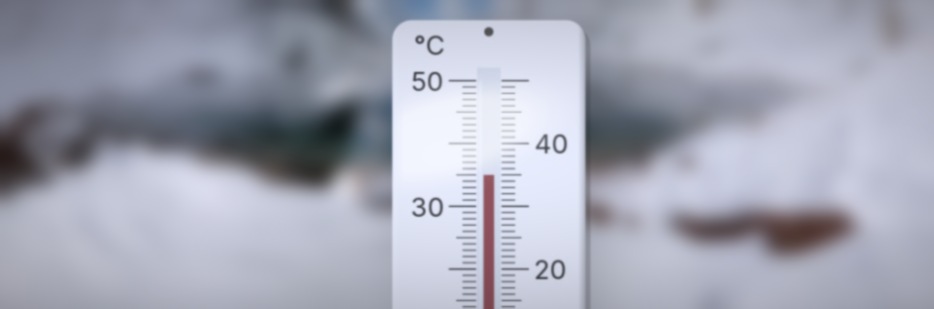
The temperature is 35°C
